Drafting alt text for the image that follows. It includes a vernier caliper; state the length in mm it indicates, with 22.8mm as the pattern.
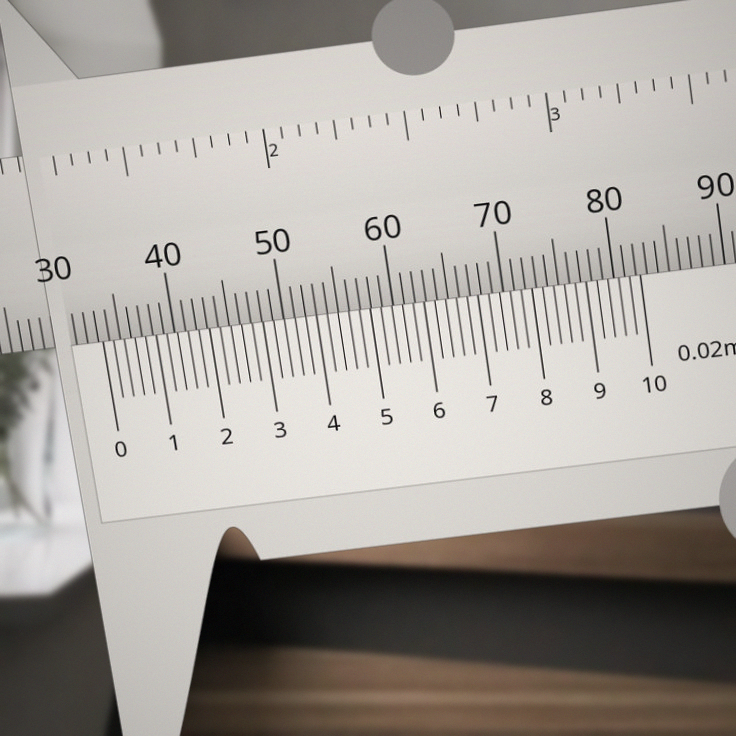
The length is 33.4mm
